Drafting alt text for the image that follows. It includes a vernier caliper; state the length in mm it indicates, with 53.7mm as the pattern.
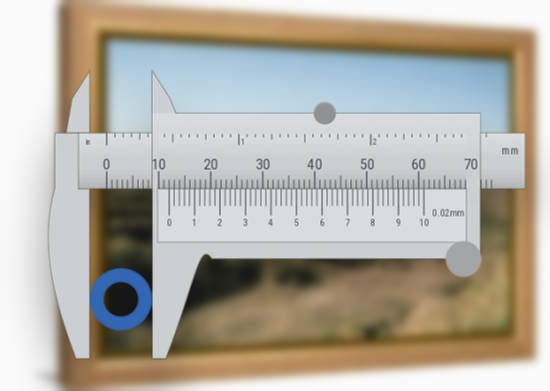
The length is 12.0mm
